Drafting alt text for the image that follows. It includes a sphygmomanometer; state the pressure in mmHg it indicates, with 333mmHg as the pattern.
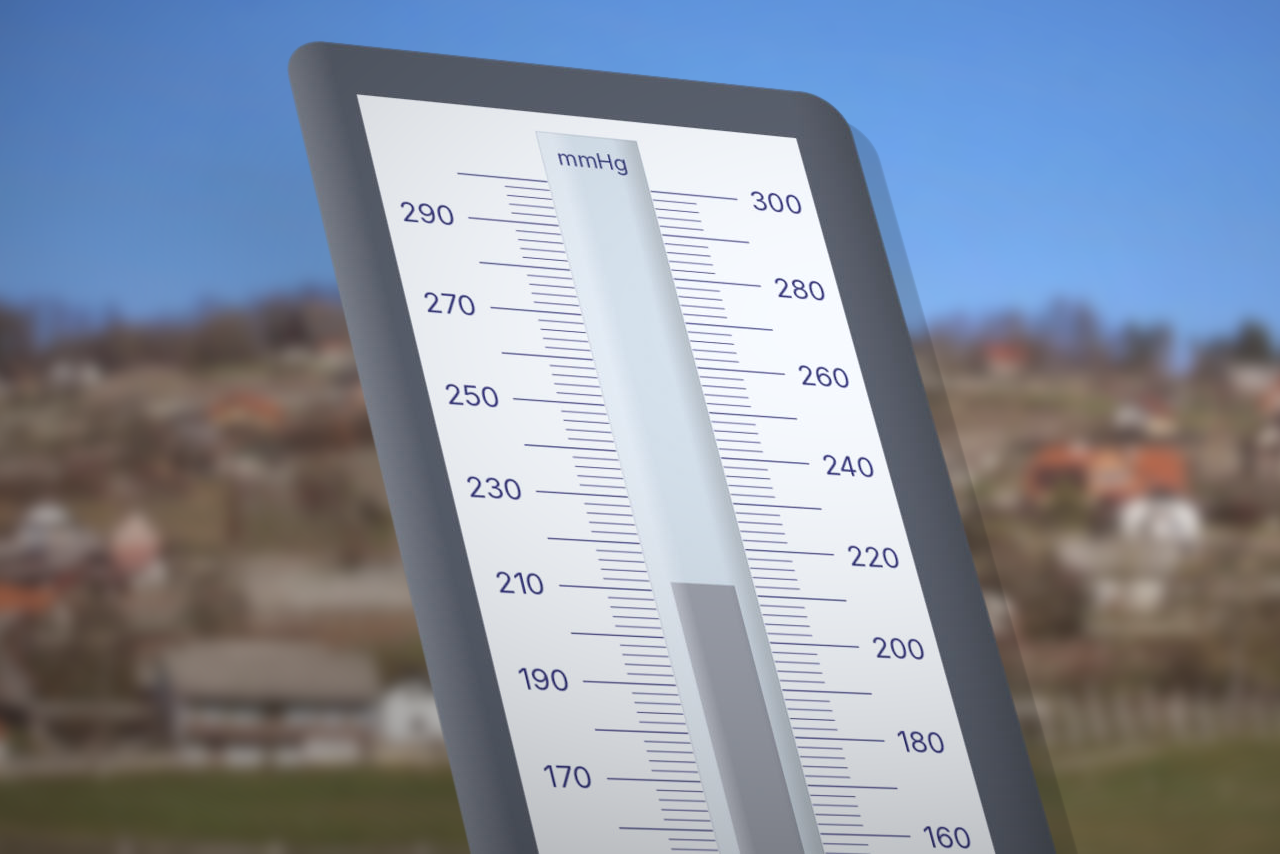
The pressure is 212mmHg
